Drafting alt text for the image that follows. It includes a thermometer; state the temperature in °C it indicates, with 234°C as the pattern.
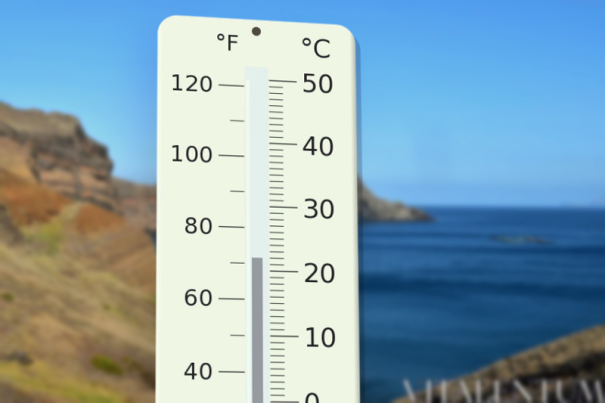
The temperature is 22°C
